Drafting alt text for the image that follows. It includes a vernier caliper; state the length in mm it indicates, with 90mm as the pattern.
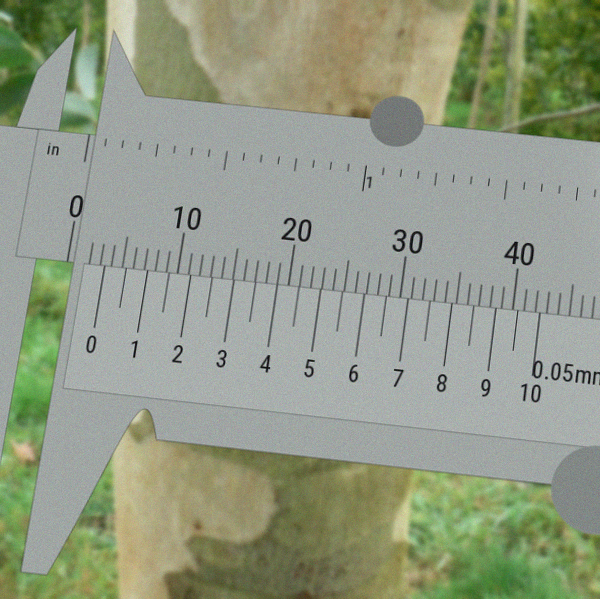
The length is 3.4mm
